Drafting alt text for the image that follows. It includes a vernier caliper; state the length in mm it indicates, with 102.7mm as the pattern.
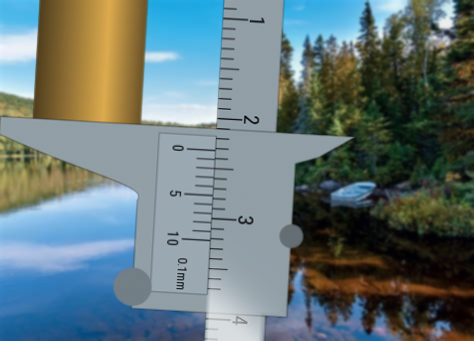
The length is 23.2mm
